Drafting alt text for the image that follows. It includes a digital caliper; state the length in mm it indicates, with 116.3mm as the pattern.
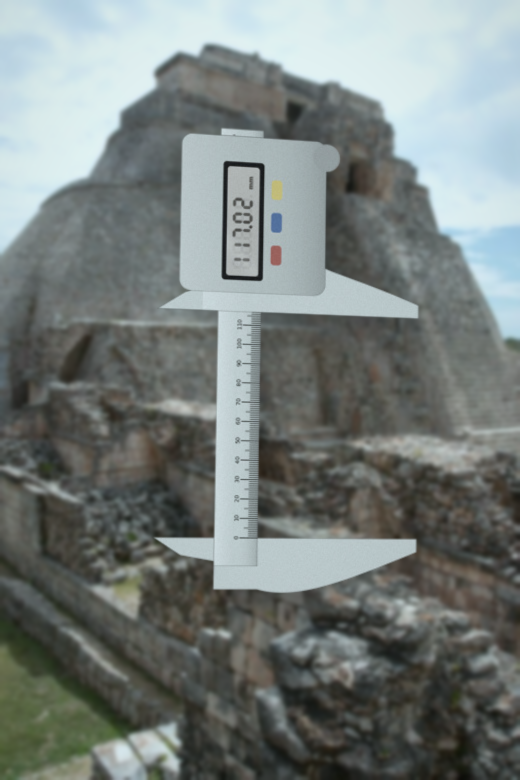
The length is 117.02mm
